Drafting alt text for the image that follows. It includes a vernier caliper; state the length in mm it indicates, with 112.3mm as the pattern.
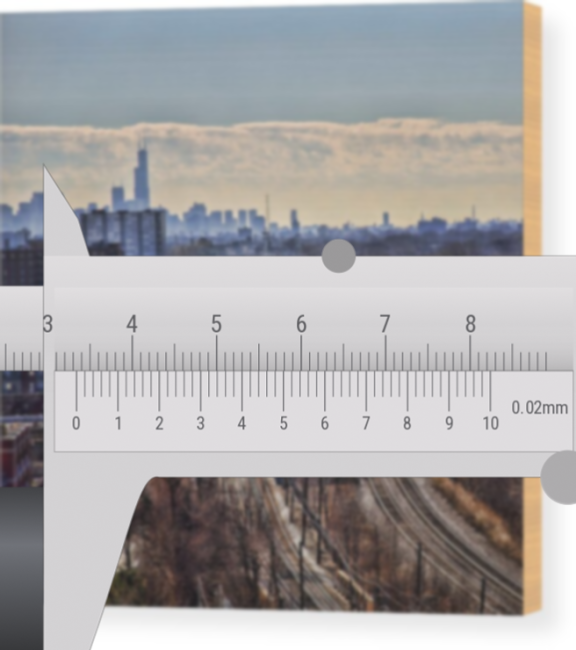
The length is 33.4mm
